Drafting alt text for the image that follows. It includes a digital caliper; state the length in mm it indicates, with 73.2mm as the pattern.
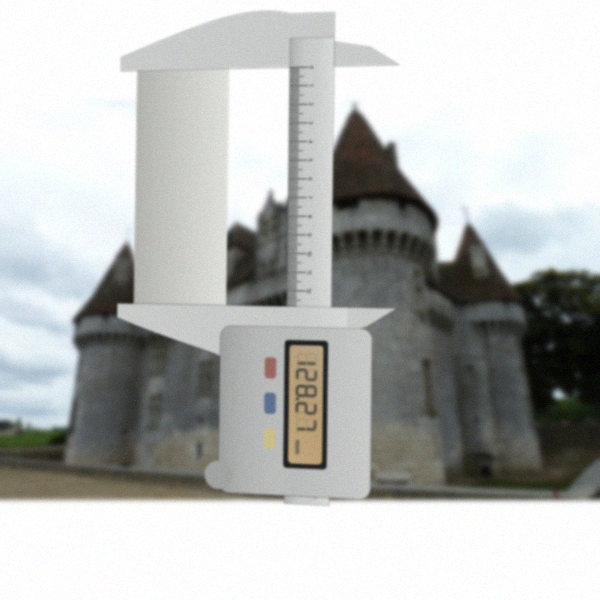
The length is 128.27mm
